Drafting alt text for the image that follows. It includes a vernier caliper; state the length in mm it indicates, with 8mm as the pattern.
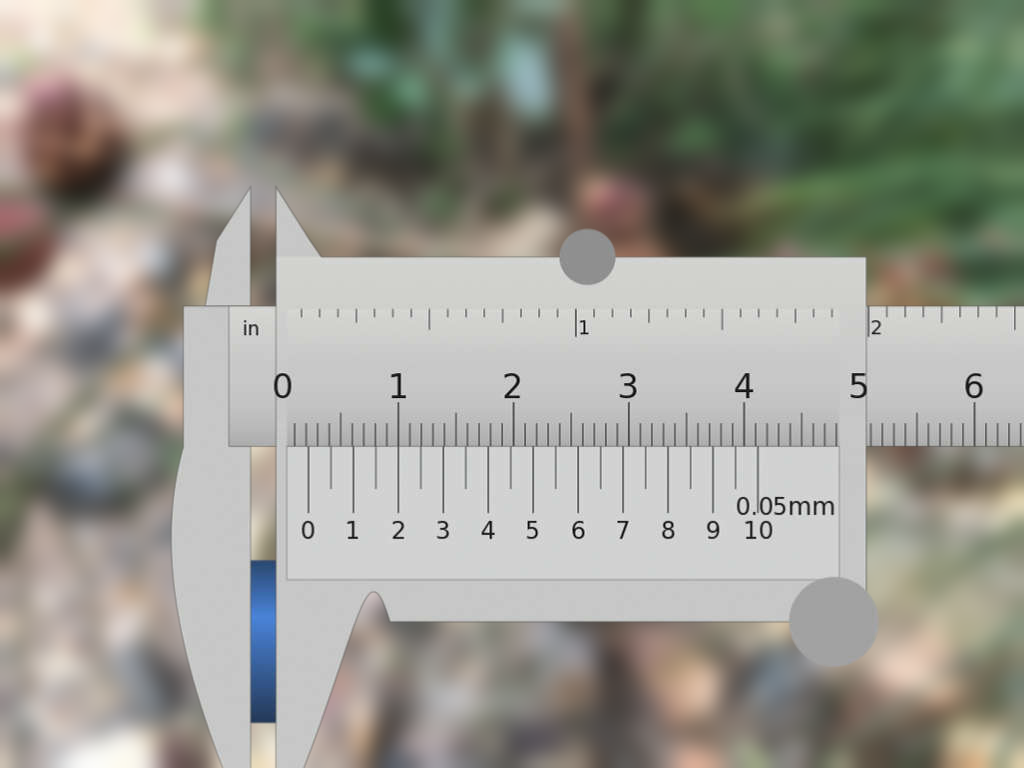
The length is 2.2mm
